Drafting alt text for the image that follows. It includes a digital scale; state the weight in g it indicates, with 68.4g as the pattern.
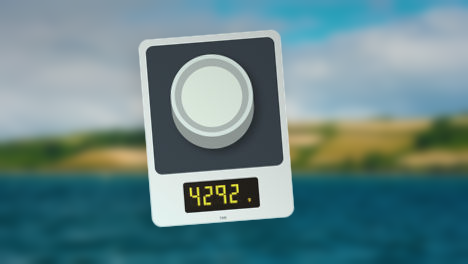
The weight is 4292g
